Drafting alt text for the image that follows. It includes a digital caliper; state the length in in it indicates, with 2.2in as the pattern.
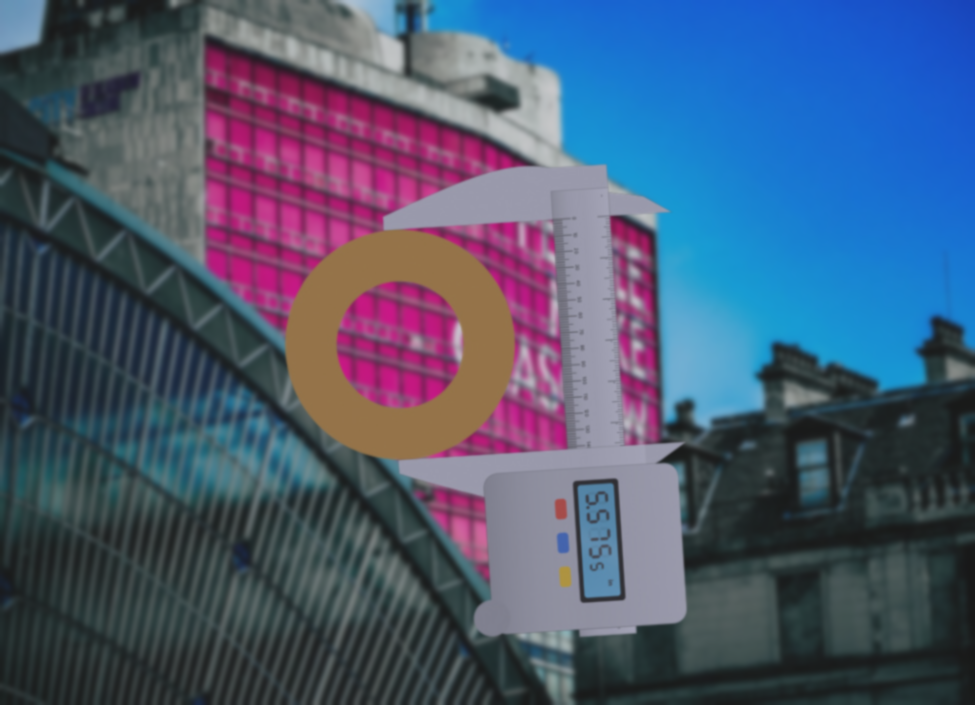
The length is 5.5755in
